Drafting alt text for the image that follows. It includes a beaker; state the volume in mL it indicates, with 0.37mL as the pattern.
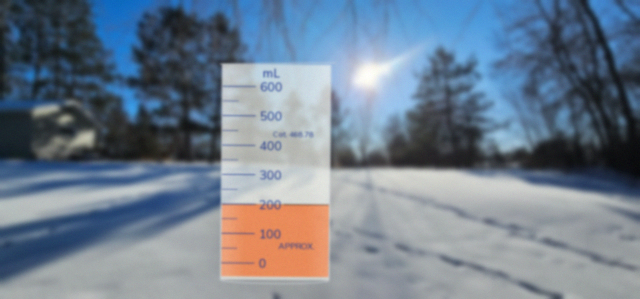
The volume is 200mL
